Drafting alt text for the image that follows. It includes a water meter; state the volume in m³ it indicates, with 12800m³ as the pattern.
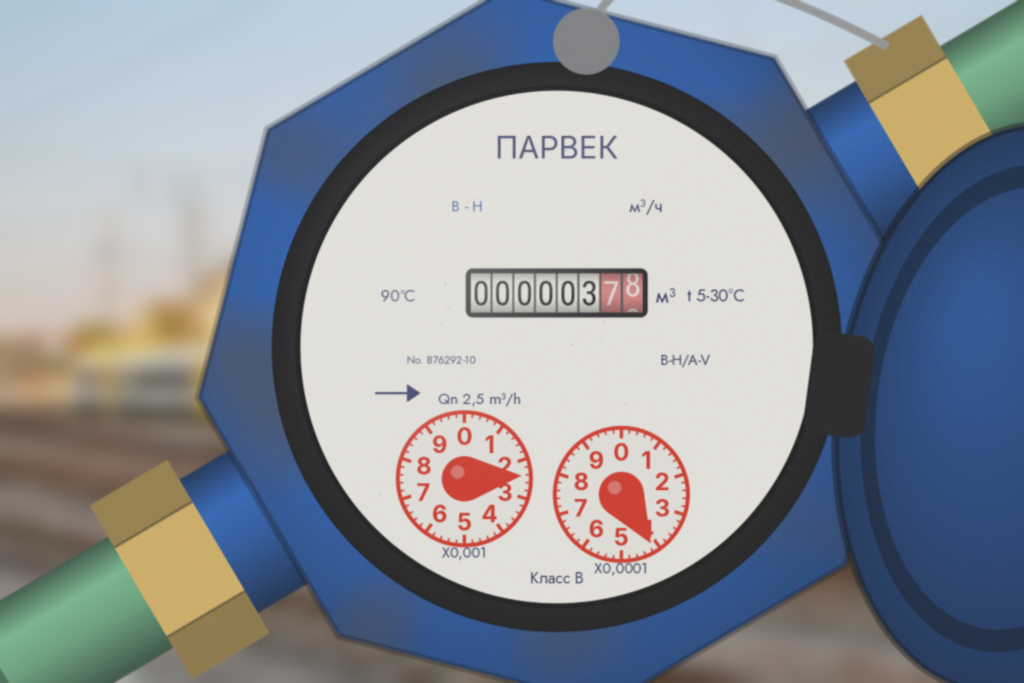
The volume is 3.7824m³
